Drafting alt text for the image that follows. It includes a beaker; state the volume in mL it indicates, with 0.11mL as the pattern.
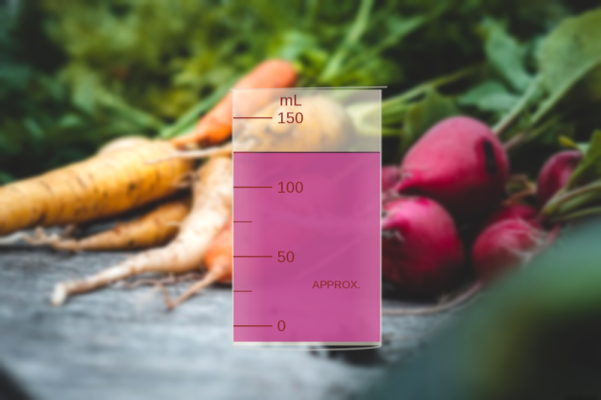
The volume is 125mL
